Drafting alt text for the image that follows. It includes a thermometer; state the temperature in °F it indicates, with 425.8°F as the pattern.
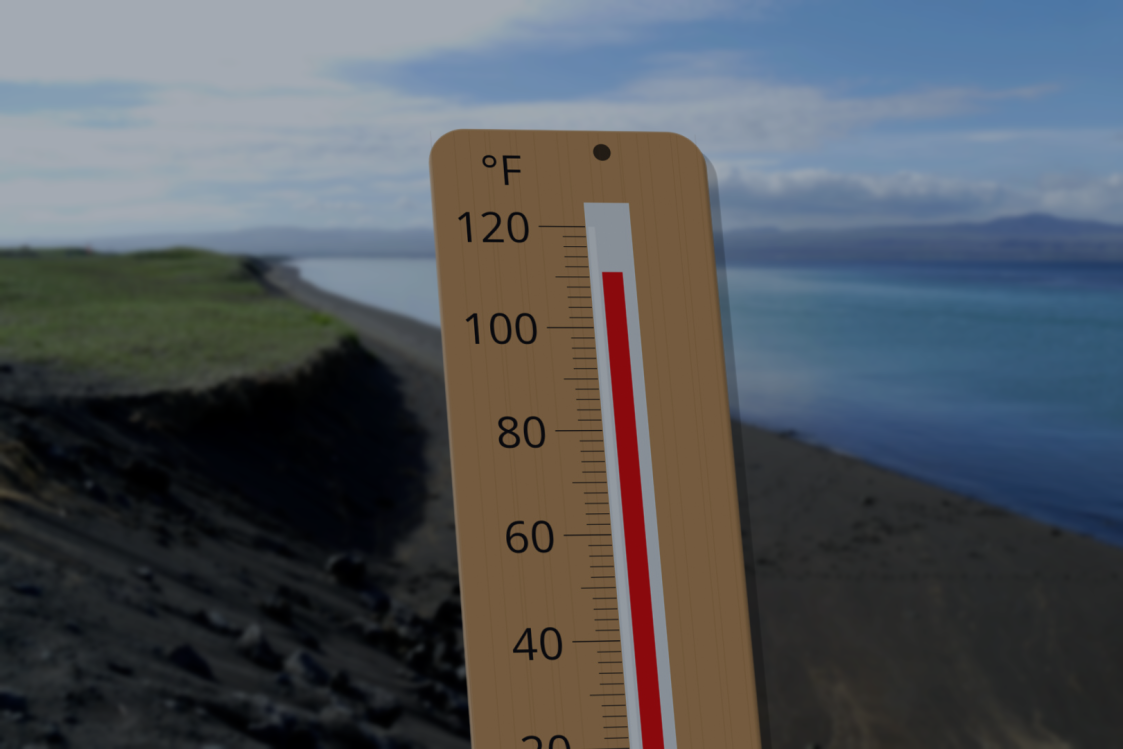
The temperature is 111°F
